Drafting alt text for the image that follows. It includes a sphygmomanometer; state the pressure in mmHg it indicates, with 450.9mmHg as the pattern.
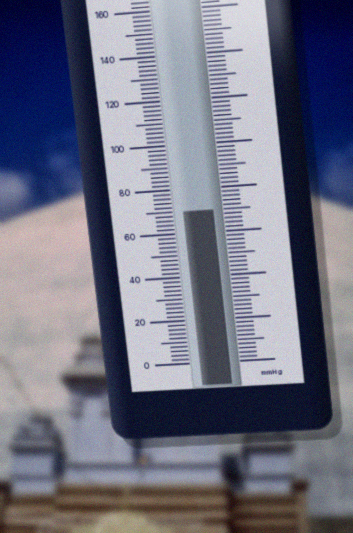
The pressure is 70mmHg
